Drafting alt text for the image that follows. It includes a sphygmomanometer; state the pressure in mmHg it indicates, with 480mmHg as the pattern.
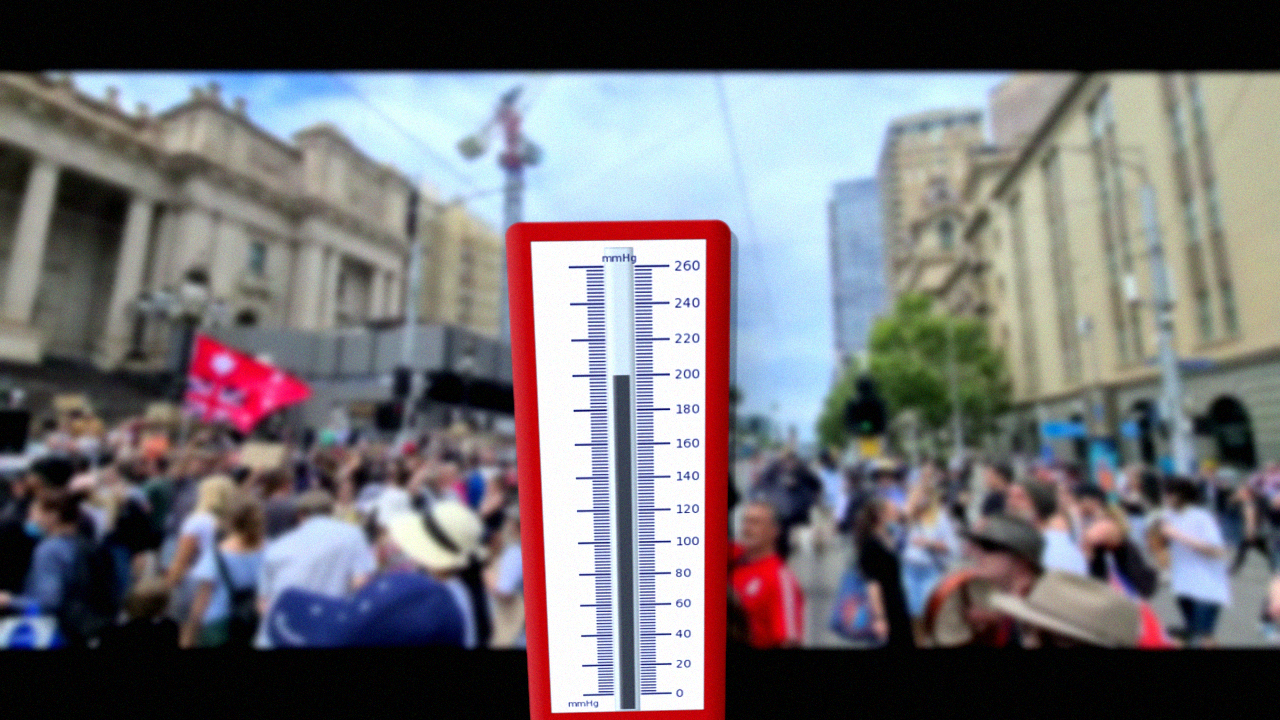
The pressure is 200mmHg
